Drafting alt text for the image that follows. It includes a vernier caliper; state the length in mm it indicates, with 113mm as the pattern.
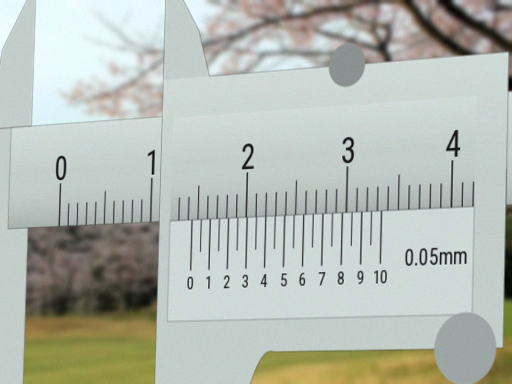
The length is 14.4mm
